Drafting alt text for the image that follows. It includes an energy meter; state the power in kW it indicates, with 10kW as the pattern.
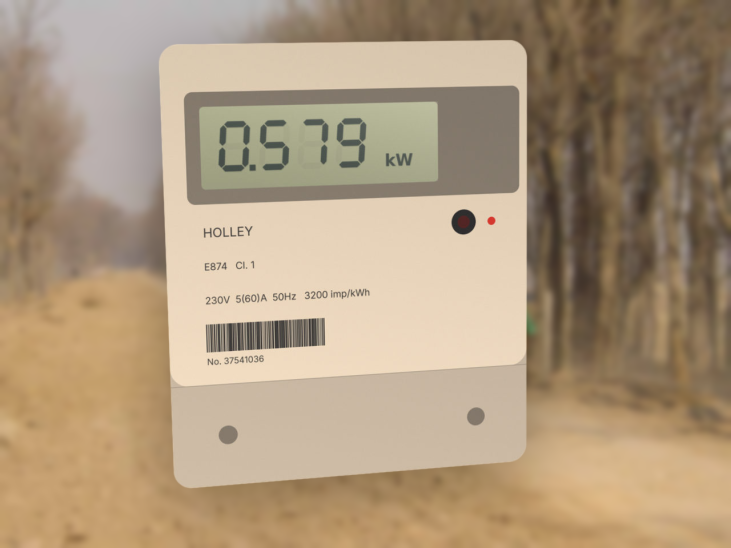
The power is 0.579kW
